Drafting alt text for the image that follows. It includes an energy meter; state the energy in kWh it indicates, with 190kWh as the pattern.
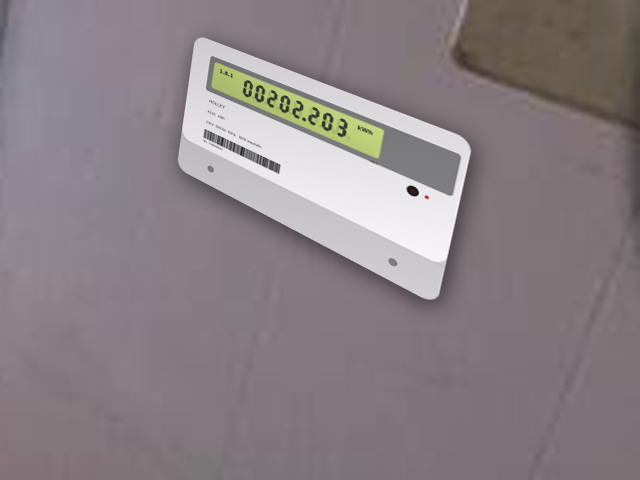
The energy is 202.203kWh
